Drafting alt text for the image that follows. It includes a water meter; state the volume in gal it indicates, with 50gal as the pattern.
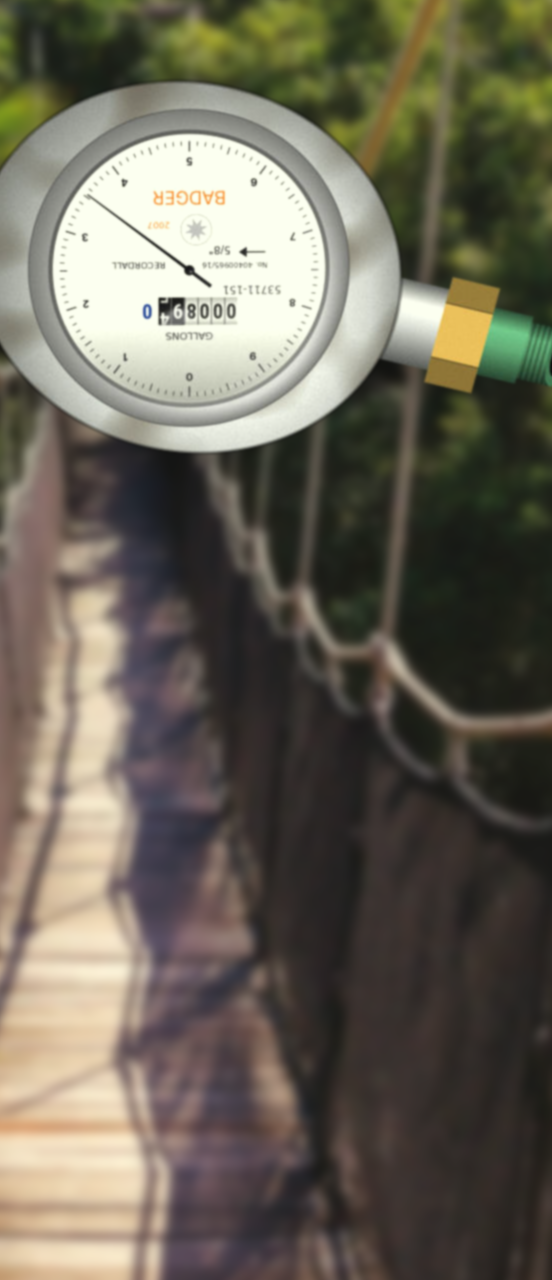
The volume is 8943.5gal
